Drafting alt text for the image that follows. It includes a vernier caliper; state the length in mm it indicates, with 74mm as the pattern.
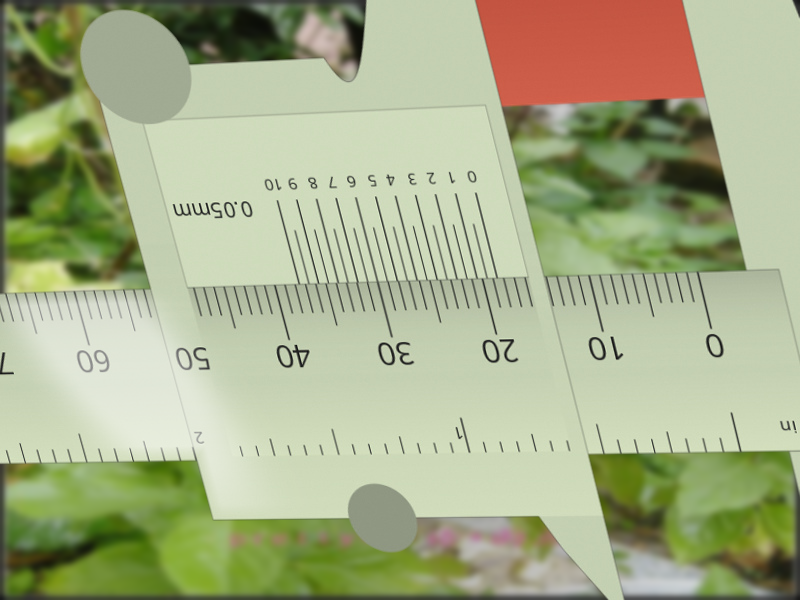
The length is 18.6mm
